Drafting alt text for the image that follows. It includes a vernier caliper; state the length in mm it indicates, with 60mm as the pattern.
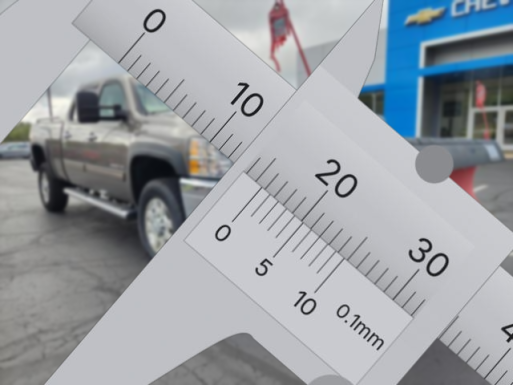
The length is 15.7mm
